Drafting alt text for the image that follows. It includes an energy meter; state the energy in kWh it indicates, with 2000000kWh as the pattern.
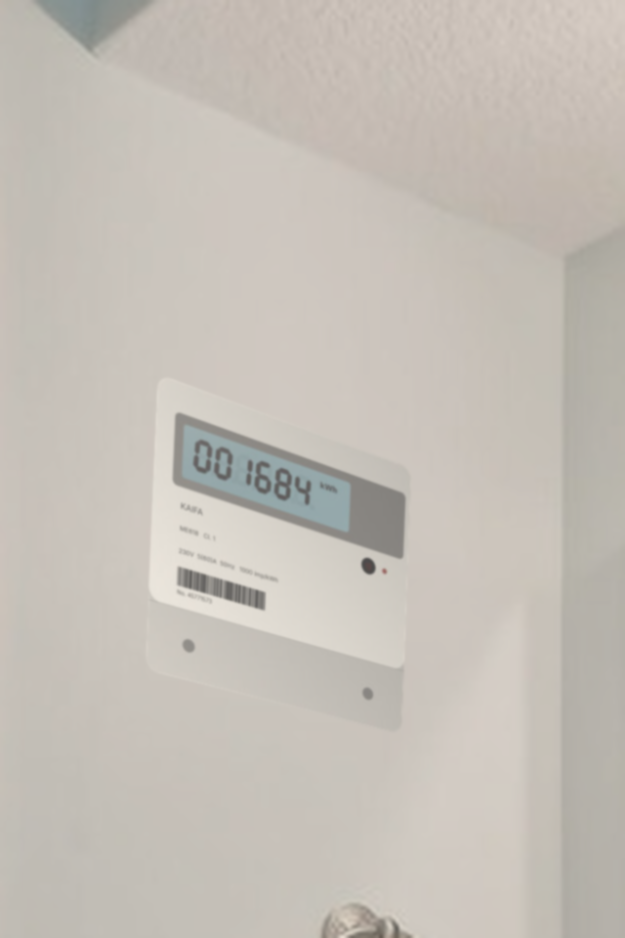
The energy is 1684kWh
